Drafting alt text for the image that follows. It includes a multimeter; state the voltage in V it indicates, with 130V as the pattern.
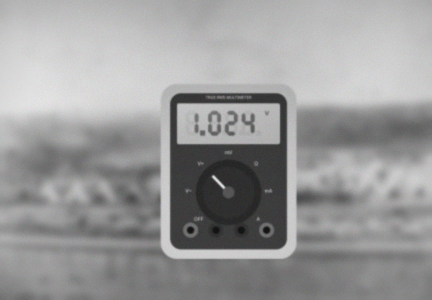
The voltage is 1.024V
